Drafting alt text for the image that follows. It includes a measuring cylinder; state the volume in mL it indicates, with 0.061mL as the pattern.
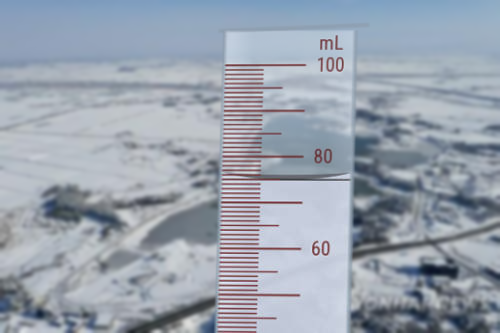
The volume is 75mL
